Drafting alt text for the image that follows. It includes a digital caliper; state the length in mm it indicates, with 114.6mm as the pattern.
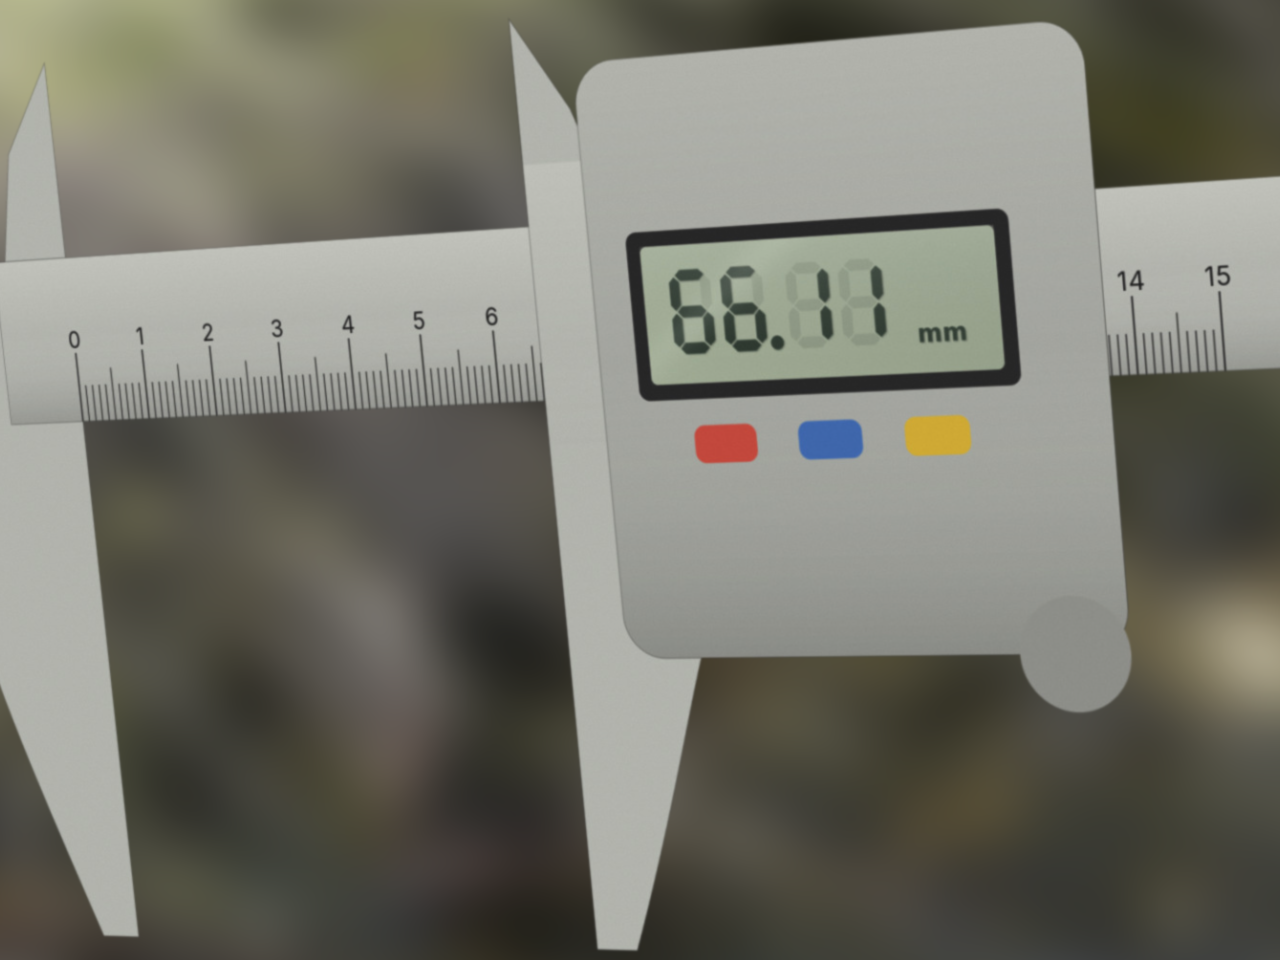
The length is 66.11mm
